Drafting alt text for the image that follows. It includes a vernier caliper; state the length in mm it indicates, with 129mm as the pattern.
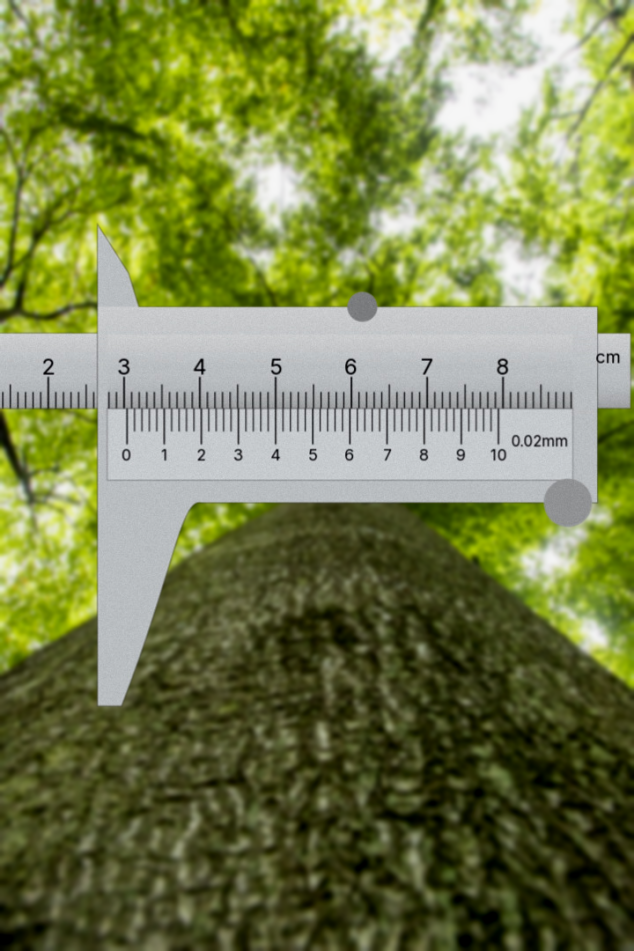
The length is 30.4mm
